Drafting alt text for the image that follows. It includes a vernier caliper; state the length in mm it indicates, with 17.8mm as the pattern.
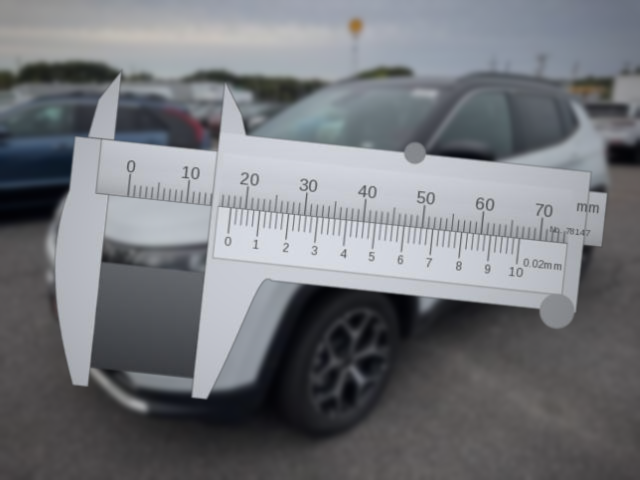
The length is 17.5mm
